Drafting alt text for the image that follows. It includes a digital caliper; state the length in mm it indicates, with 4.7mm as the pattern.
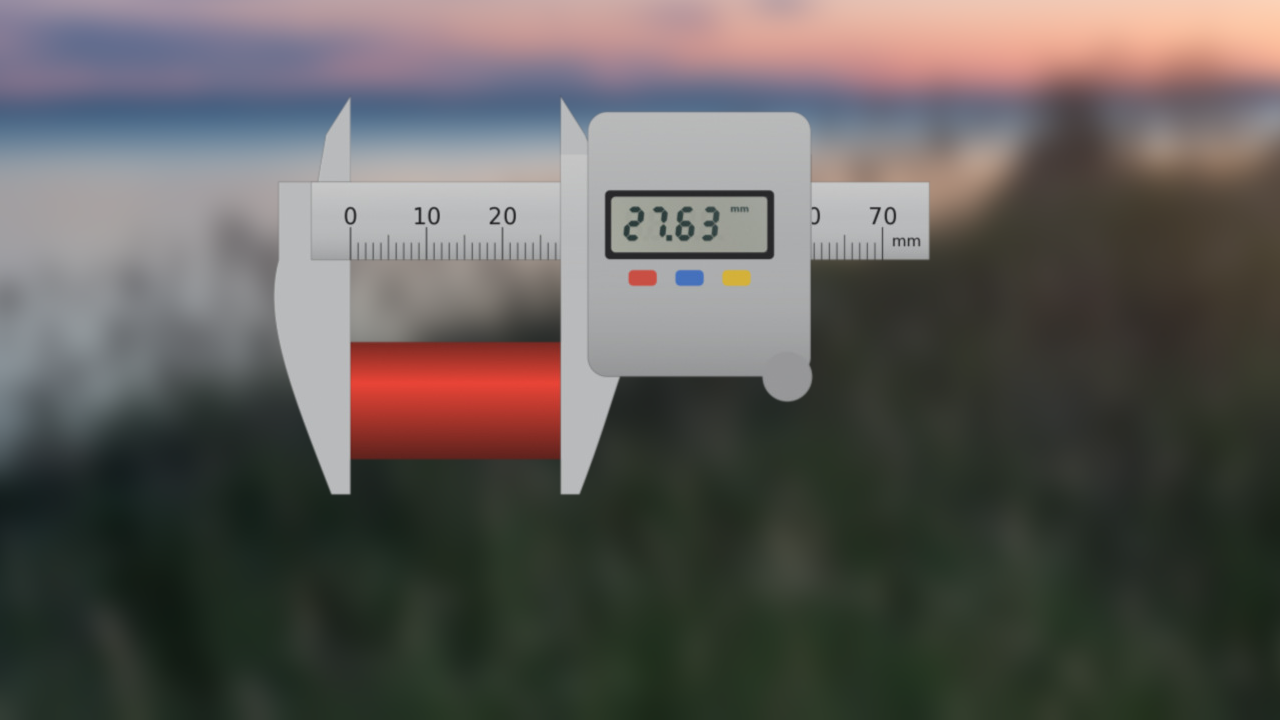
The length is 27.63mm
